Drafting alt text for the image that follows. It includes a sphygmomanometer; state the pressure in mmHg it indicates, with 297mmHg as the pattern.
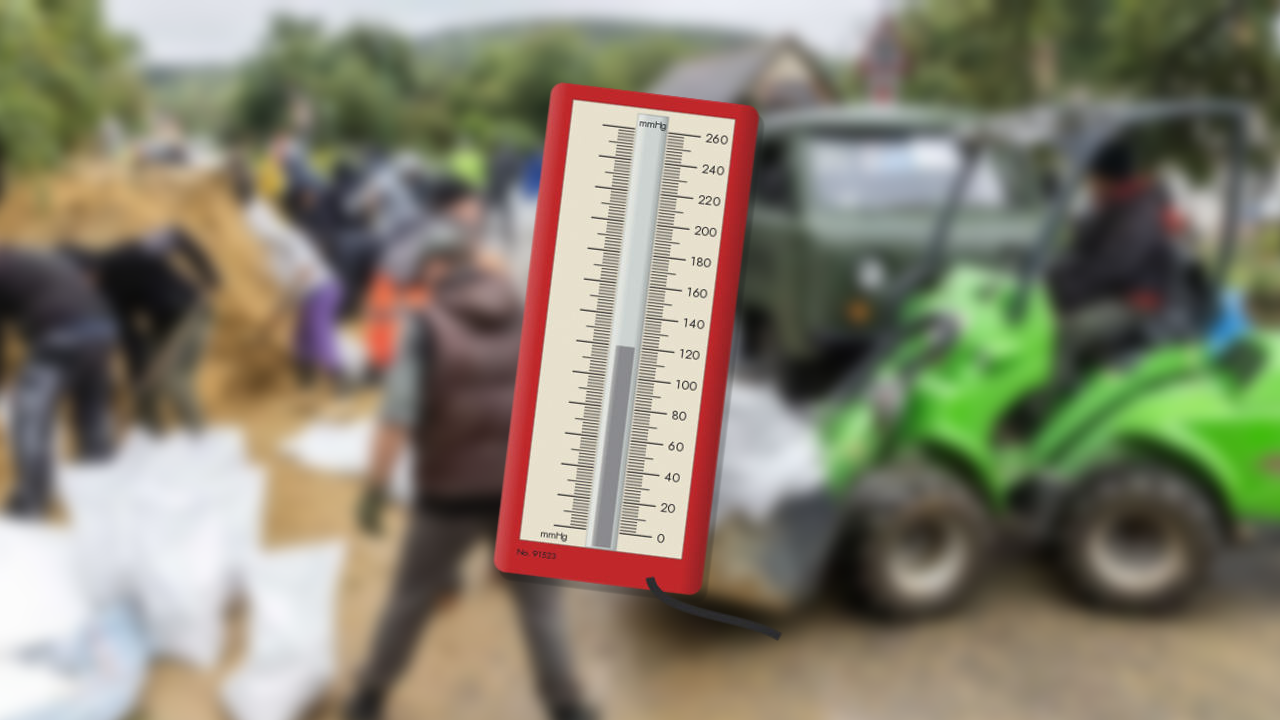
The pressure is 120mmHg
